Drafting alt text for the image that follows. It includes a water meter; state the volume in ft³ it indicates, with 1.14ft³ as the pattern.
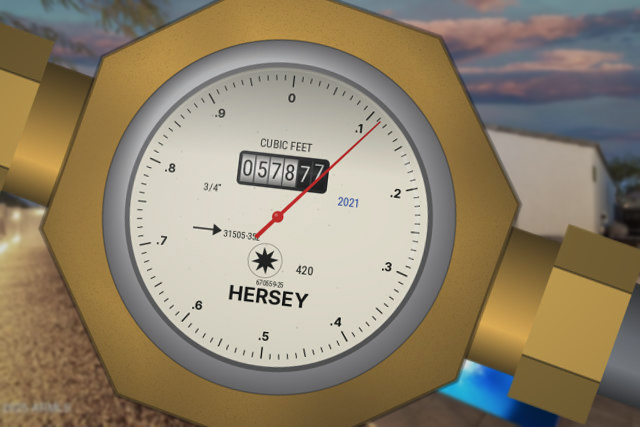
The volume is 57877.11ft³
